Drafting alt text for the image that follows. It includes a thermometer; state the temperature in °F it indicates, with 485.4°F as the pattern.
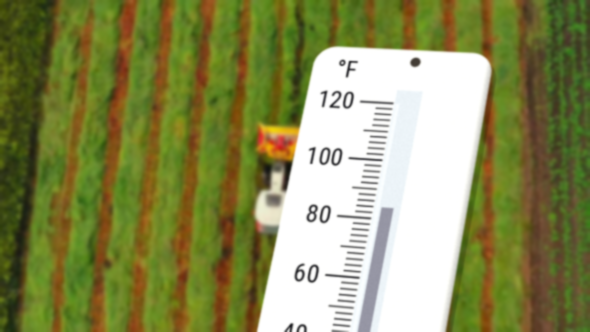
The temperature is 84°F
